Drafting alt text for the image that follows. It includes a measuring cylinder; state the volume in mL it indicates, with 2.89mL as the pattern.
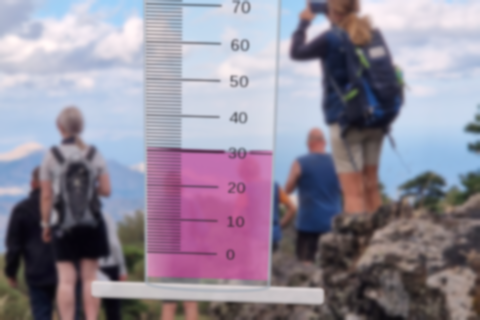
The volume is 30mL
